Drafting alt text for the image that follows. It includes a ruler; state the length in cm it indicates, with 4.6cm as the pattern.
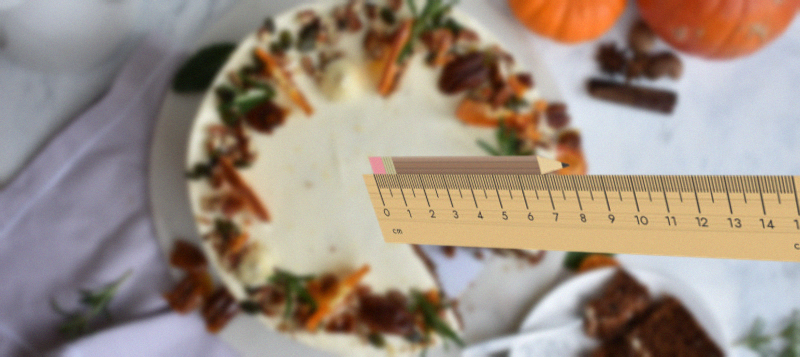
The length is 8cm
